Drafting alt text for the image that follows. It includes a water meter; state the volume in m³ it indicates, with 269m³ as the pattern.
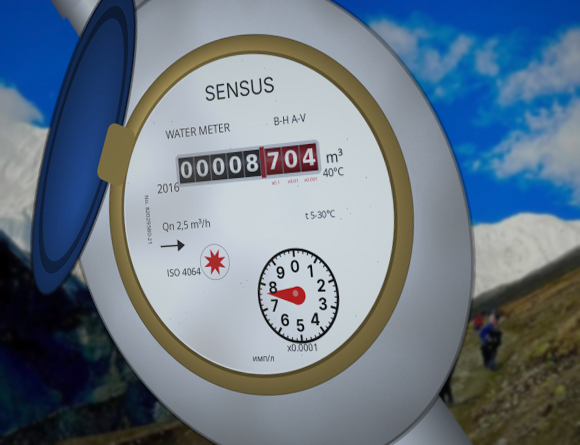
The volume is 8.7047m³
